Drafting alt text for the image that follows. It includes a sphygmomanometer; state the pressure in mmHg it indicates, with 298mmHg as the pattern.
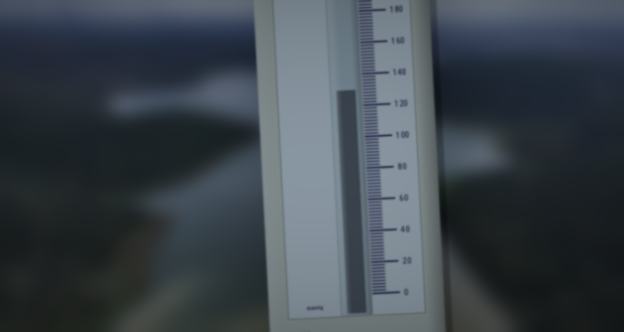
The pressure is 130mmHg
